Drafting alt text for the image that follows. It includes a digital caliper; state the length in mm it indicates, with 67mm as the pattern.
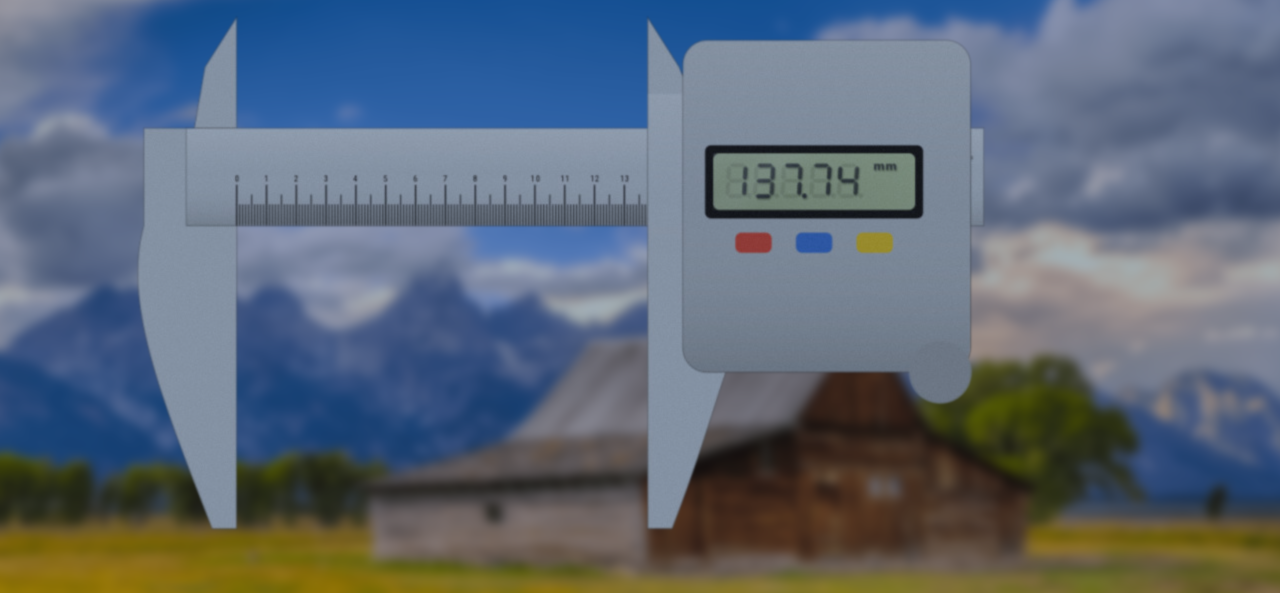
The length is 137.74mm
